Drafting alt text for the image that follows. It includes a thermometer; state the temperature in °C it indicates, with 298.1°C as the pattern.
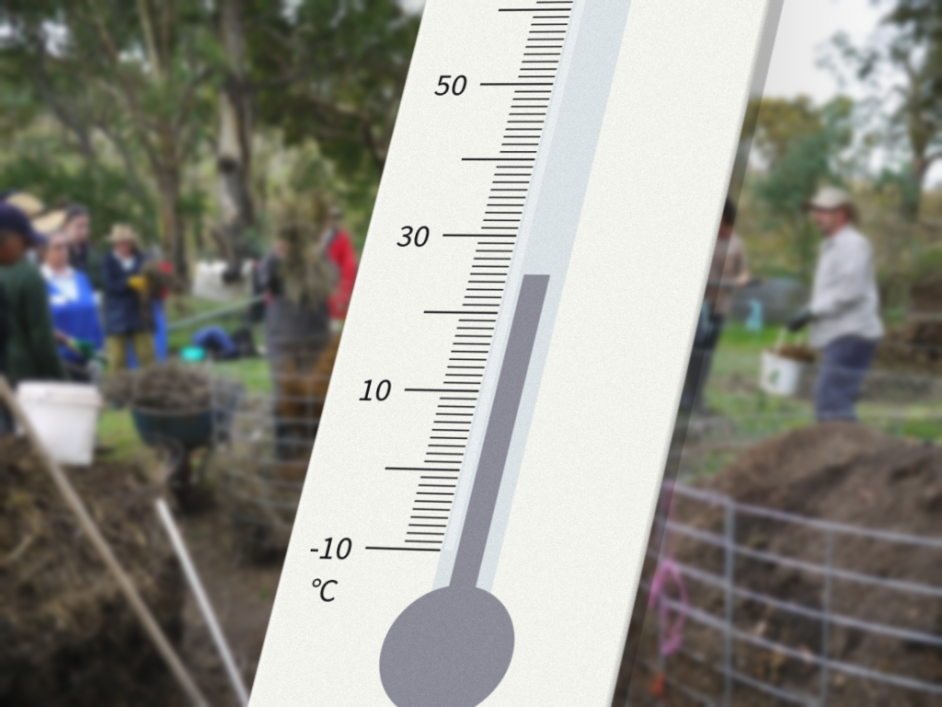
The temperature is 25°C
